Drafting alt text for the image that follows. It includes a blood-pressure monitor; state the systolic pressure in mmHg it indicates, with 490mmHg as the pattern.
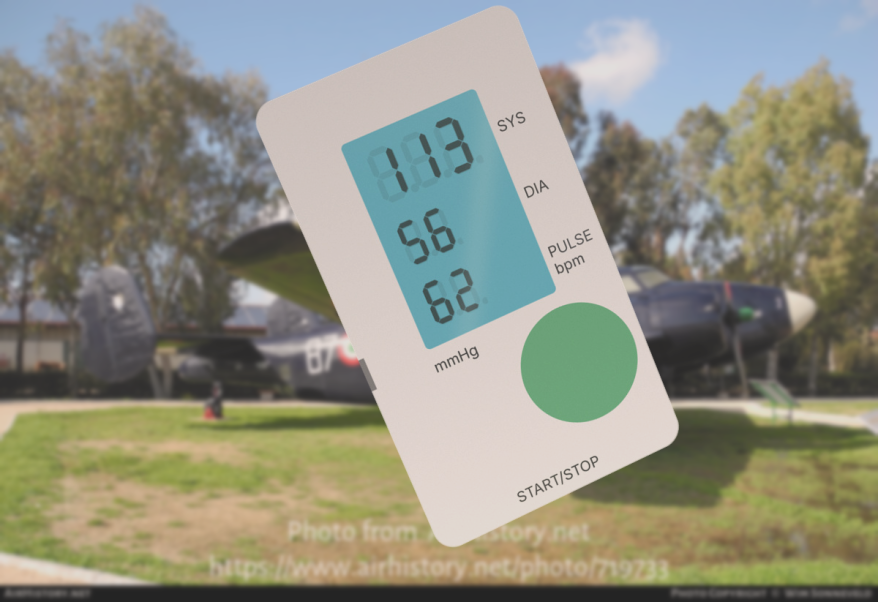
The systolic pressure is 113mmHg
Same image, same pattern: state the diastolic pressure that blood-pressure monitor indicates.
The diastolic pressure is 56mmHg
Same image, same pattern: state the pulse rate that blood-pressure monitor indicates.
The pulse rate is 62bpm
